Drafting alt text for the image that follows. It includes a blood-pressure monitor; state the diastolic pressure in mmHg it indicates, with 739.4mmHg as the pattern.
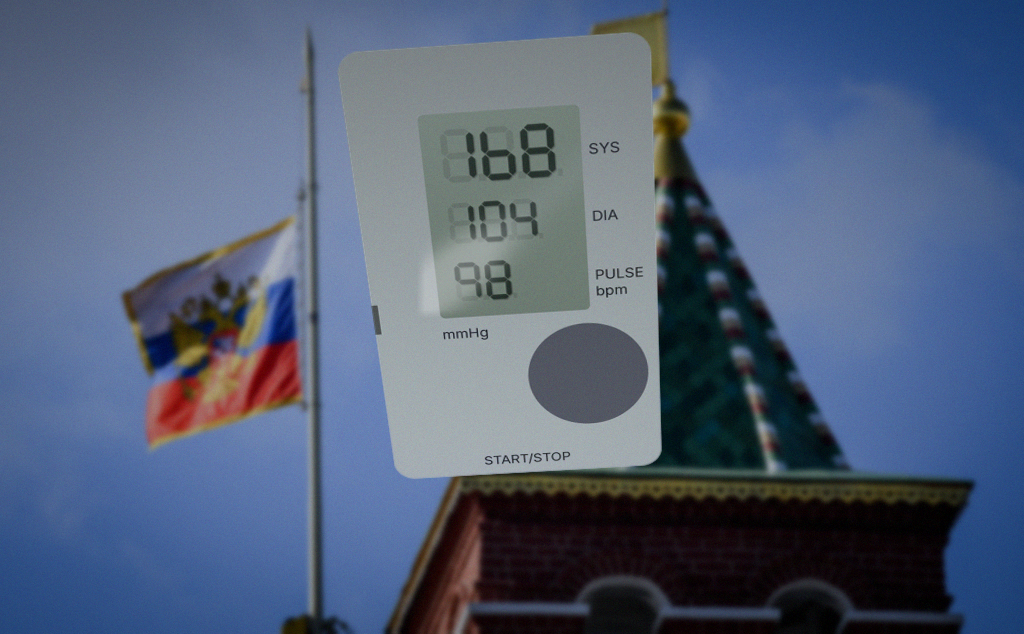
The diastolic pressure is 104mmHg
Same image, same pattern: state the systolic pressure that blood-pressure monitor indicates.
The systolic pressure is 168mmHg
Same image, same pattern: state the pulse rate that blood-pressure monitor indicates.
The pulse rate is 98bpm
